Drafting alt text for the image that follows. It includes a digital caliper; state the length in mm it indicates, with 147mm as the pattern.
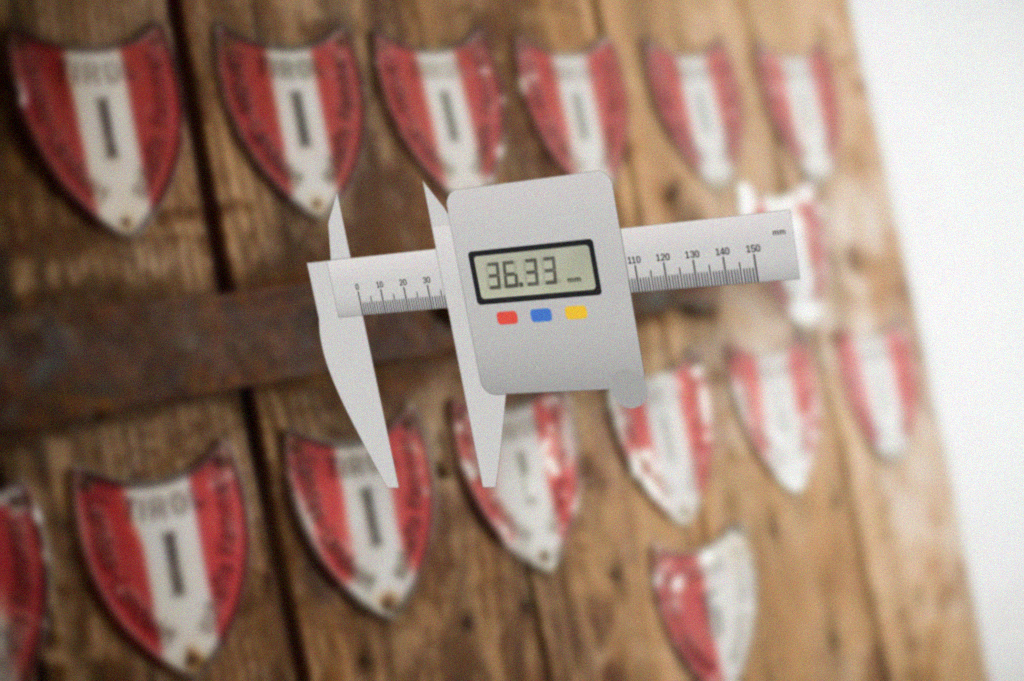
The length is 36.33mm
